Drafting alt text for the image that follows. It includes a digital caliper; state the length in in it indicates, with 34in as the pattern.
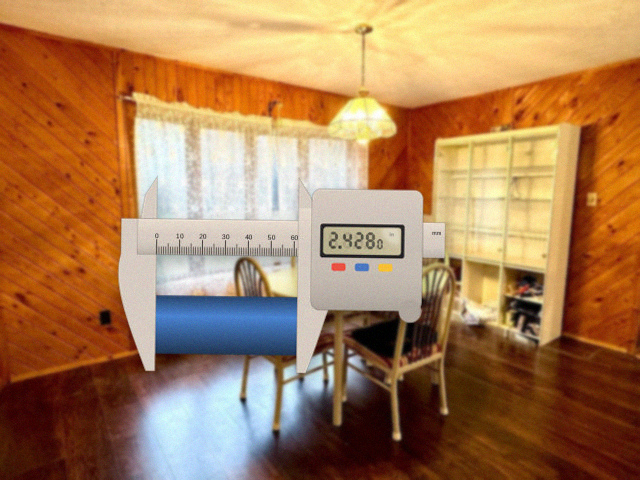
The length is 2.4280in
